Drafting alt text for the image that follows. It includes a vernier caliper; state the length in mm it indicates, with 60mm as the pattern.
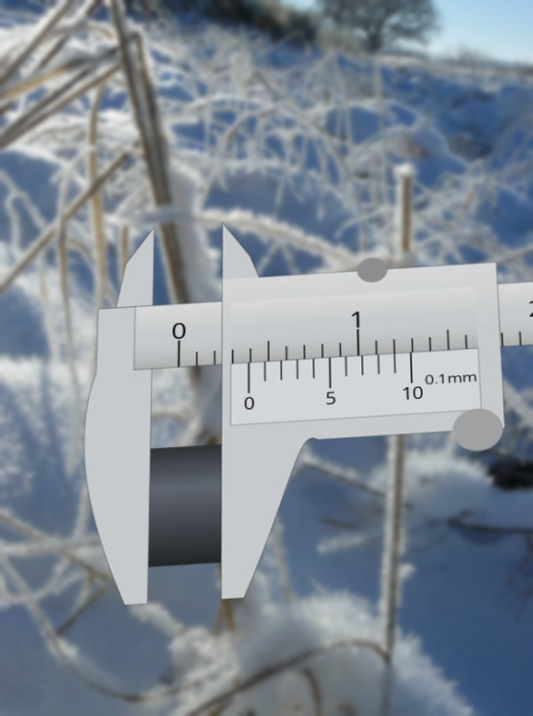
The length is 3.9mm
